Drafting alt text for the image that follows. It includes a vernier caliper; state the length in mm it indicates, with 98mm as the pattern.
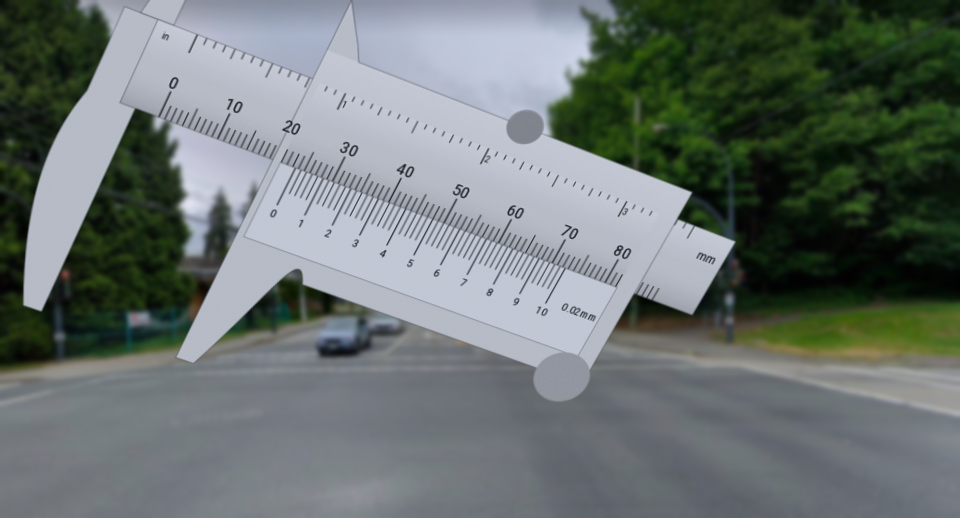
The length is 23.5mm
